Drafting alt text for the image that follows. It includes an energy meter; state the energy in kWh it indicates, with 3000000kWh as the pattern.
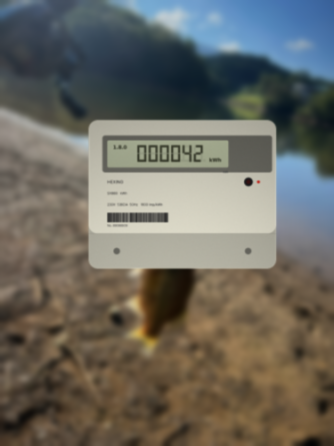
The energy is 42kWh
